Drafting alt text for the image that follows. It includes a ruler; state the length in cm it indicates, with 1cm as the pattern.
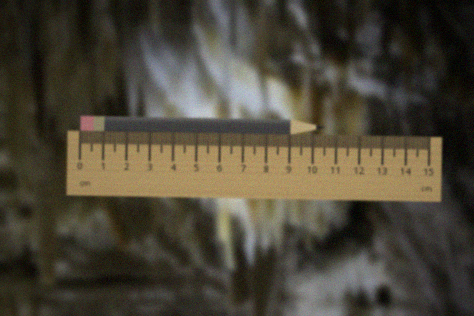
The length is 10.5cm
